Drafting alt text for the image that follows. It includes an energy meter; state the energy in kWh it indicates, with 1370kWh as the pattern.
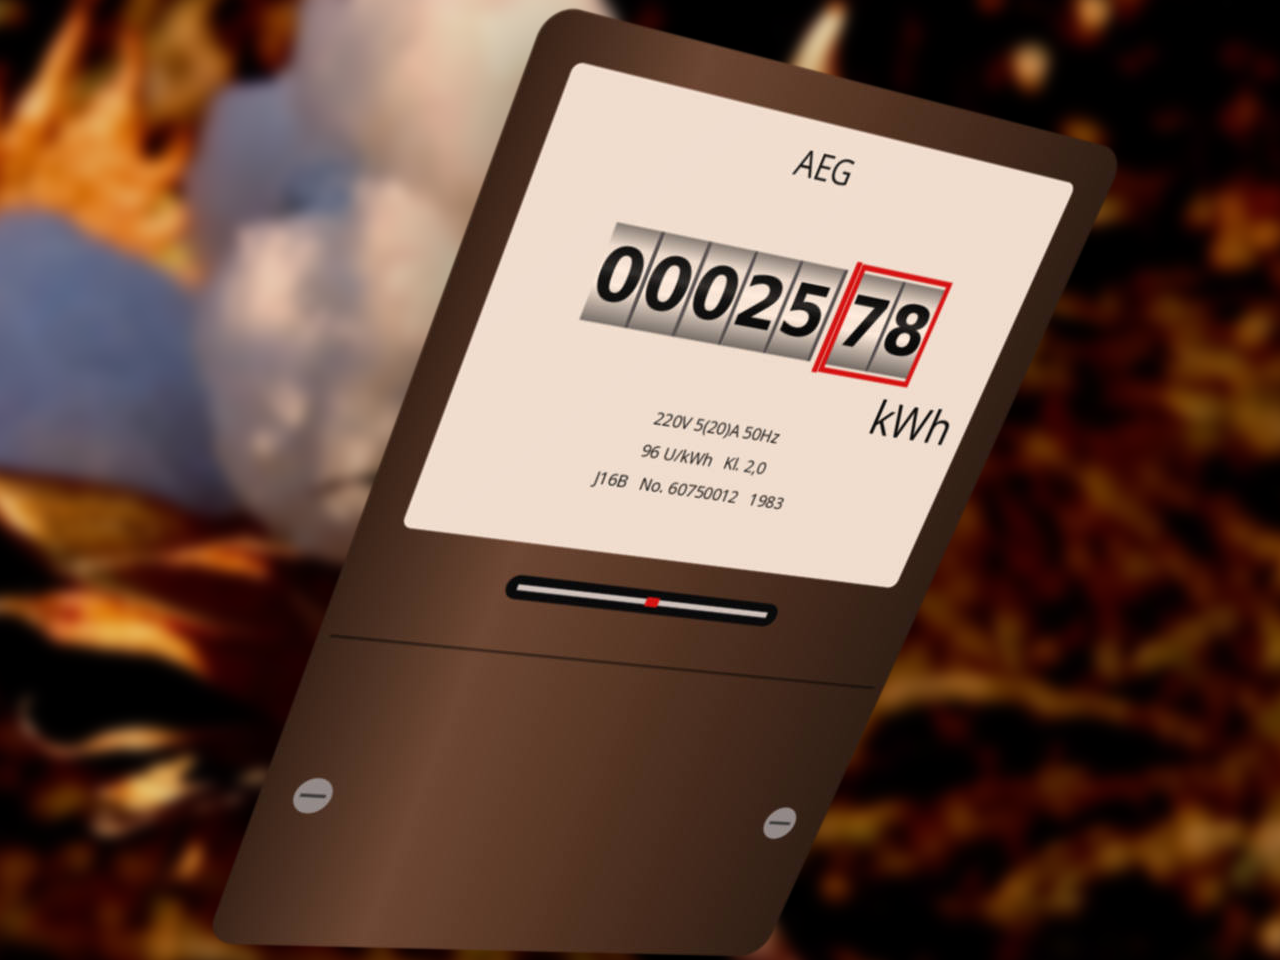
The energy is 25.78kWh
